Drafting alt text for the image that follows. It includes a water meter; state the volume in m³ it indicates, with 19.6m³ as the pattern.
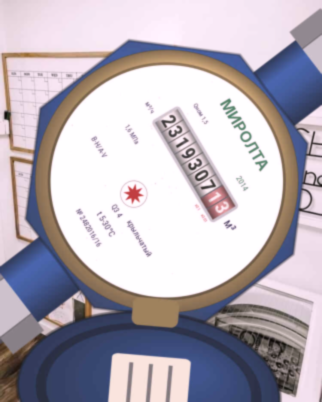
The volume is 2319307.13m³
